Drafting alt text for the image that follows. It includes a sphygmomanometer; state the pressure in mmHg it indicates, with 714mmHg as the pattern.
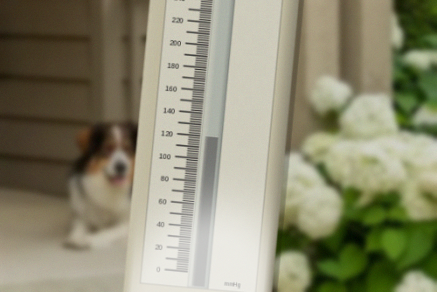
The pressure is 120mmHg
